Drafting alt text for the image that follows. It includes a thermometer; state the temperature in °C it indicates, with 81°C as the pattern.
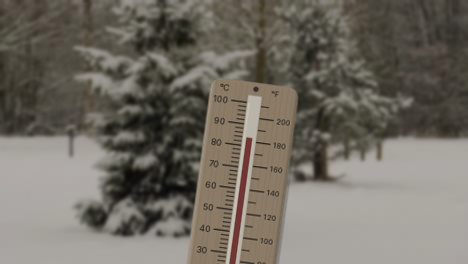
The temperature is 84°C
